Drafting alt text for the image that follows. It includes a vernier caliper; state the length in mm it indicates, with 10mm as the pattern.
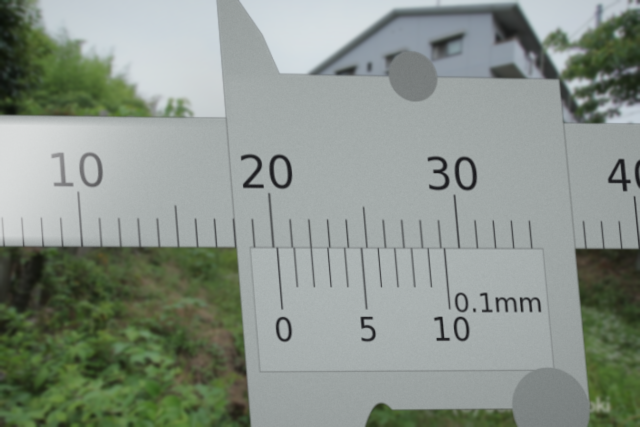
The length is 20.2mm
